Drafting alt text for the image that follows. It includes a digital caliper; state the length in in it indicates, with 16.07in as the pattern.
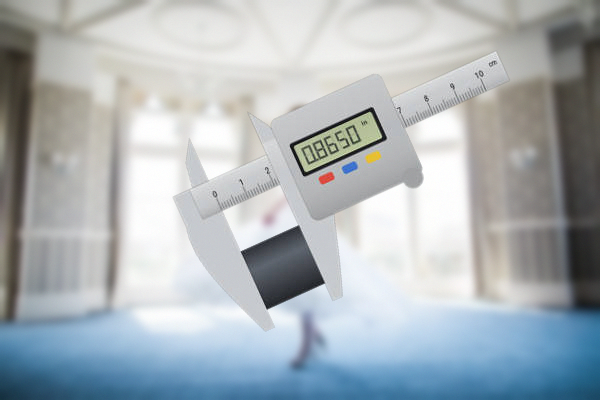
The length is 0.8650in
